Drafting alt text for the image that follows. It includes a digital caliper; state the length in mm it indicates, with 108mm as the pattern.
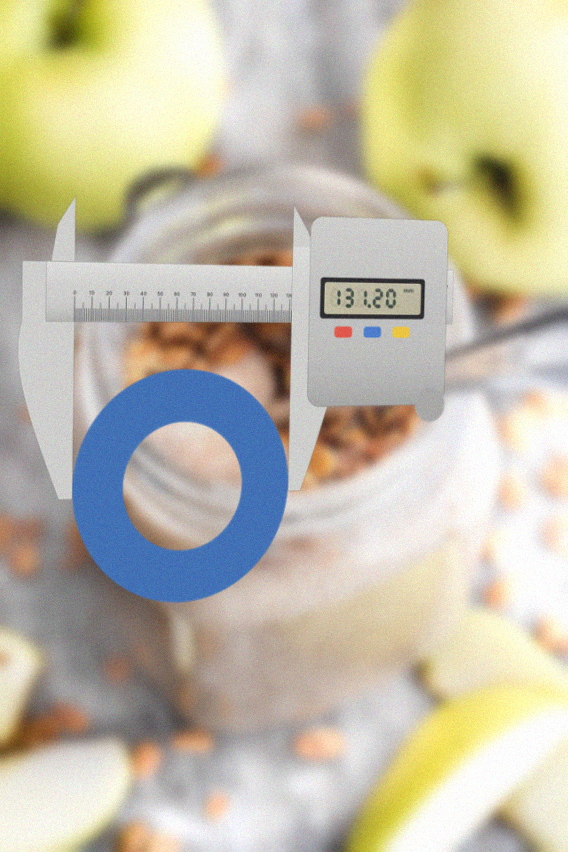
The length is 131.20mm
